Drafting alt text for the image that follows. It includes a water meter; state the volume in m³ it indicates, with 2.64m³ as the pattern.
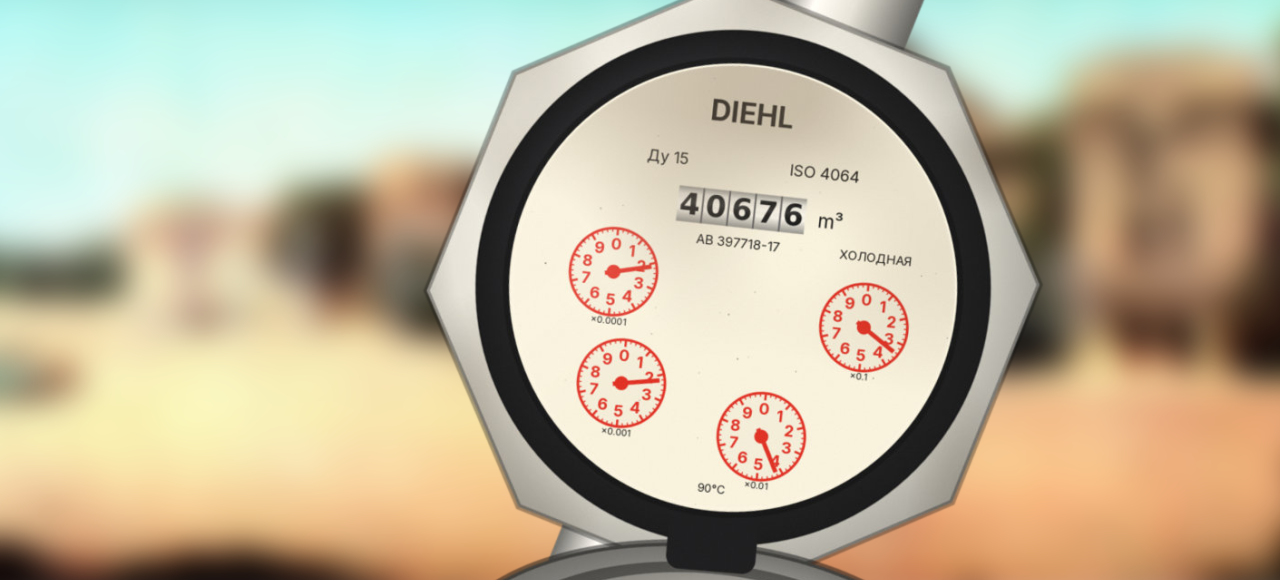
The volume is 40676.3422m³
